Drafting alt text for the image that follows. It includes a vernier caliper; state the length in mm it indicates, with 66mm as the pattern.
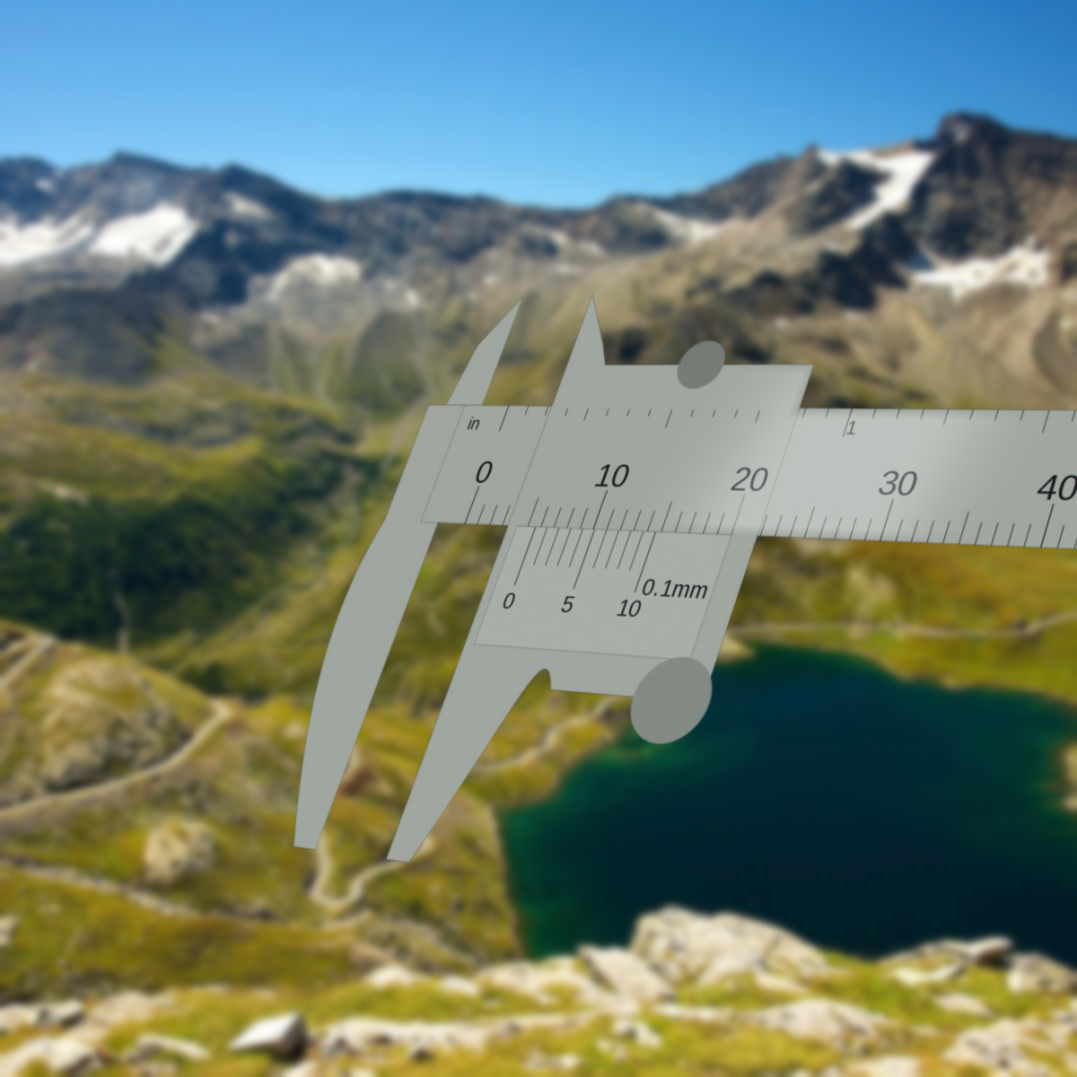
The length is 5.6mm
